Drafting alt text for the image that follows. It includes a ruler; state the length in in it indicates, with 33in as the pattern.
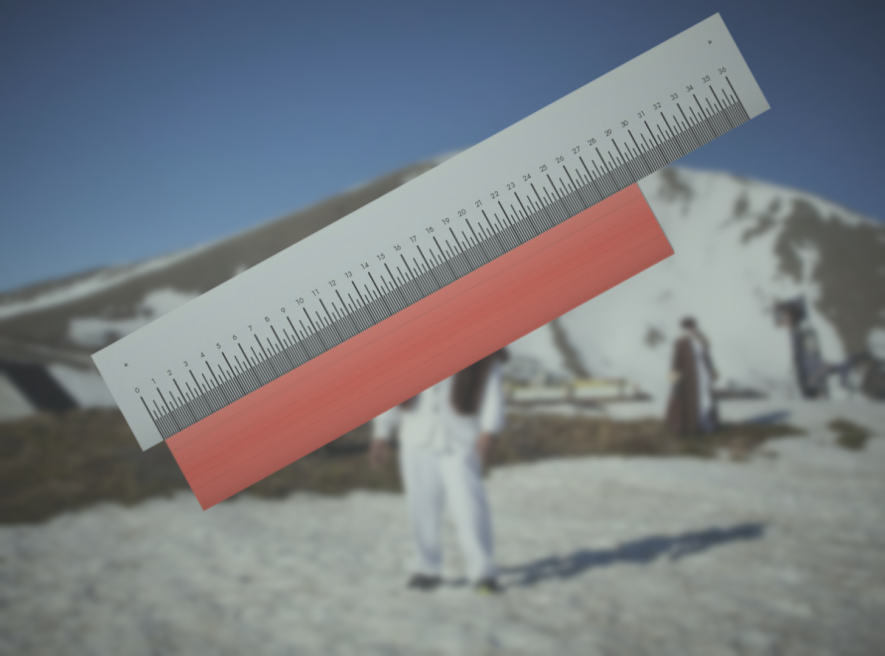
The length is 29in
